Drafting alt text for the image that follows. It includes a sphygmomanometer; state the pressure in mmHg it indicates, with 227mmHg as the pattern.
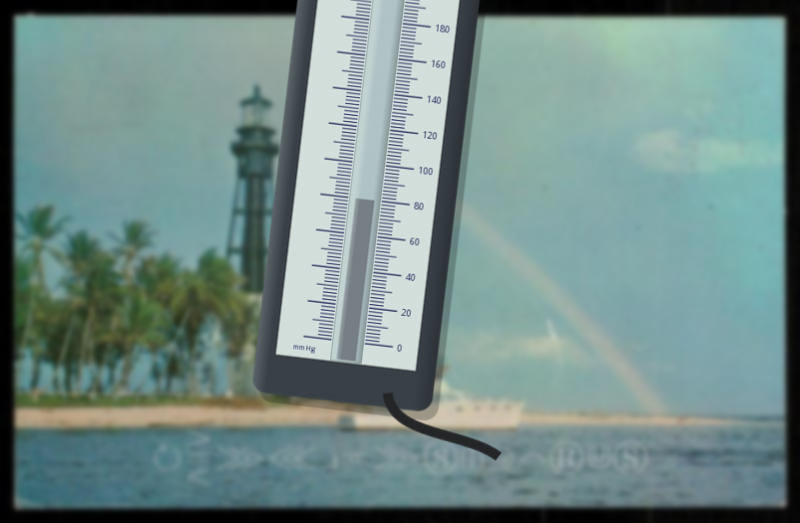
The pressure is 80mmHg
